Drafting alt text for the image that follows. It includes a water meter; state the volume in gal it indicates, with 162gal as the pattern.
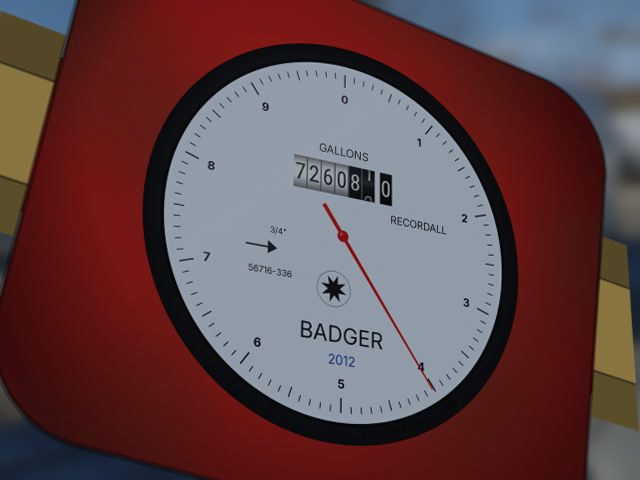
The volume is 7260814.0gal
